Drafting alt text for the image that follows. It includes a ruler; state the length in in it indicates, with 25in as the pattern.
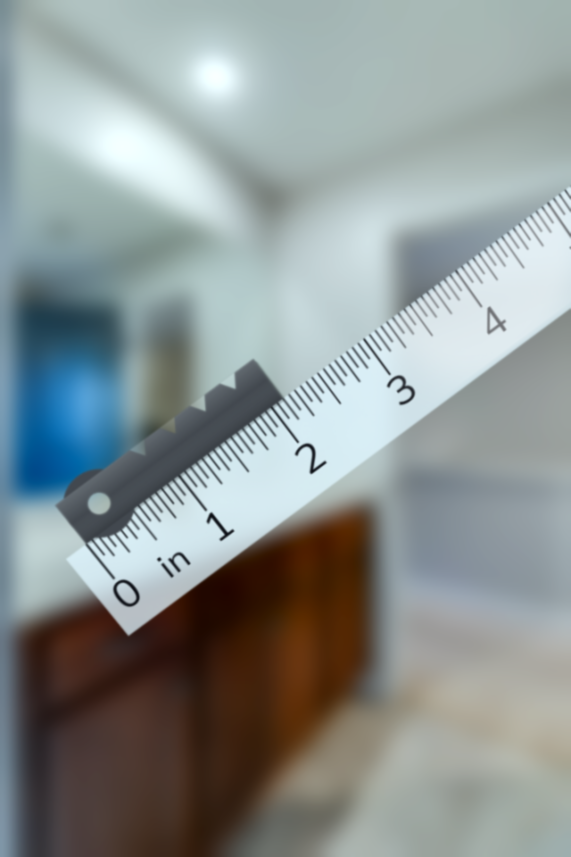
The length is 2.125in
